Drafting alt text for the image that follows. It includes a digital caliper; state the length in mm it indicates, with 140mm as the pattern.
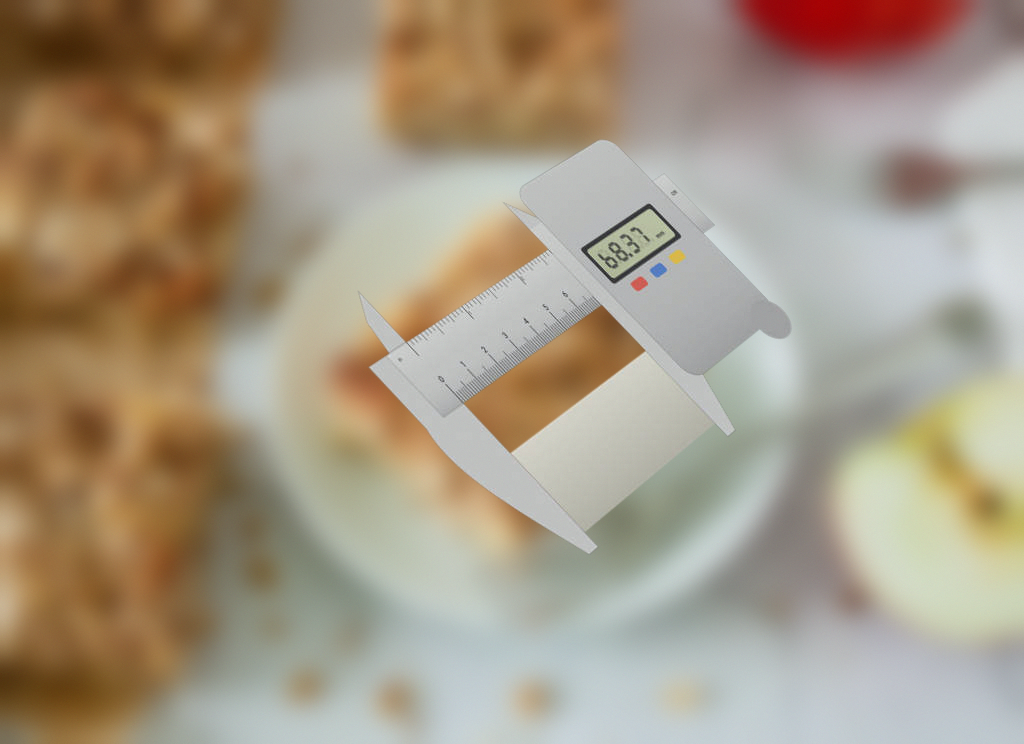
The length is 68.37mm
